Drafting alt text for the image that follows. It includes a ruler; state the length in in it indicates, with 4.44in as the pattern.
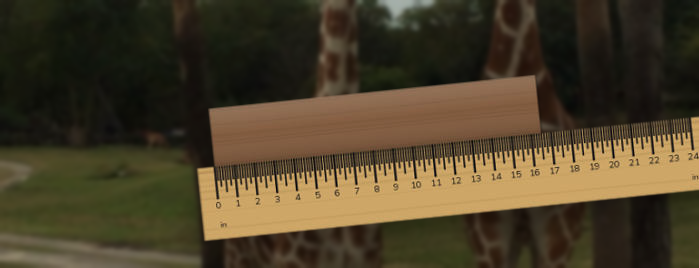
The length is 16.5in
